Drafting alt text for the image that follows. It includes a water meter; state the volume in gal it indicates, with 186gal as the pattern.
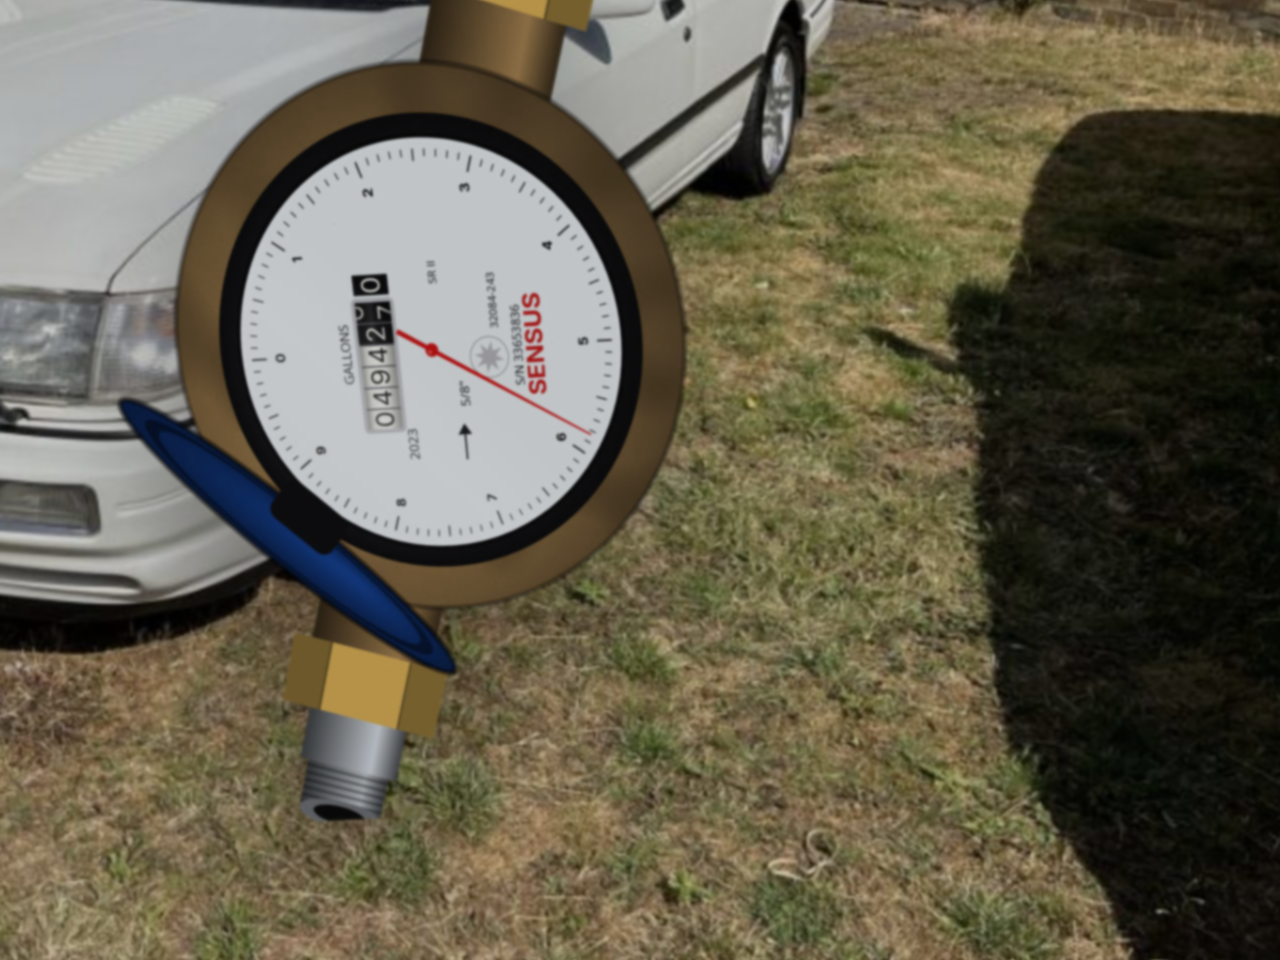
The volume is 494265.8gal
